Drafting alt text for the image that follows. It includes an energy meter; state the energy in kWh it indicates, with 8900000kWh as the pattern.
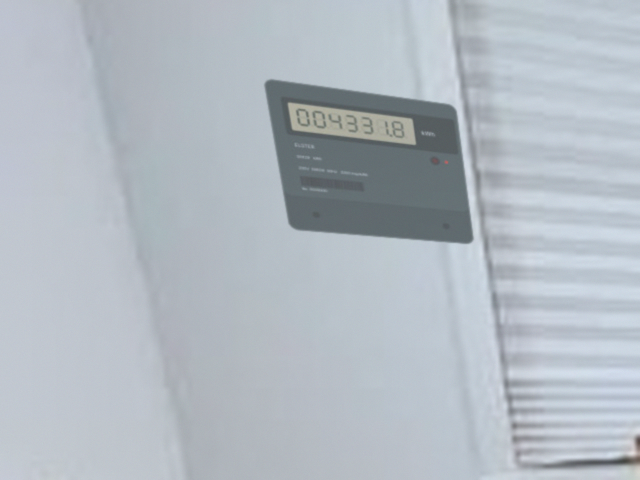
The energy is 4331.8kWh
